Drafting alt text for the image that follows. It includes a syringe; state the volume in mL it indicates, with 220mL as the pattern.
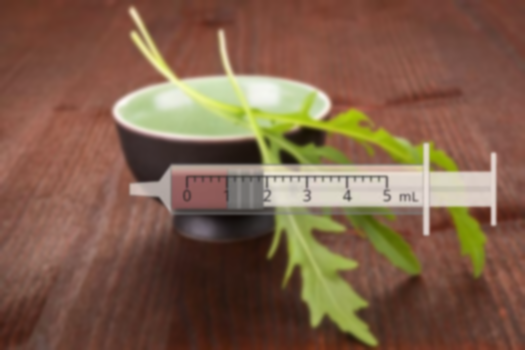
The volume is 1mL
